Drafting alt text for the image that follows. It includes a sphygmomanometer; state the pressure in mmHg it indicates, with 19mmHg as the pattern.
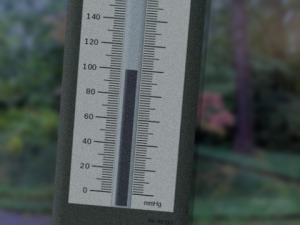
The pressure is 100mmHg
